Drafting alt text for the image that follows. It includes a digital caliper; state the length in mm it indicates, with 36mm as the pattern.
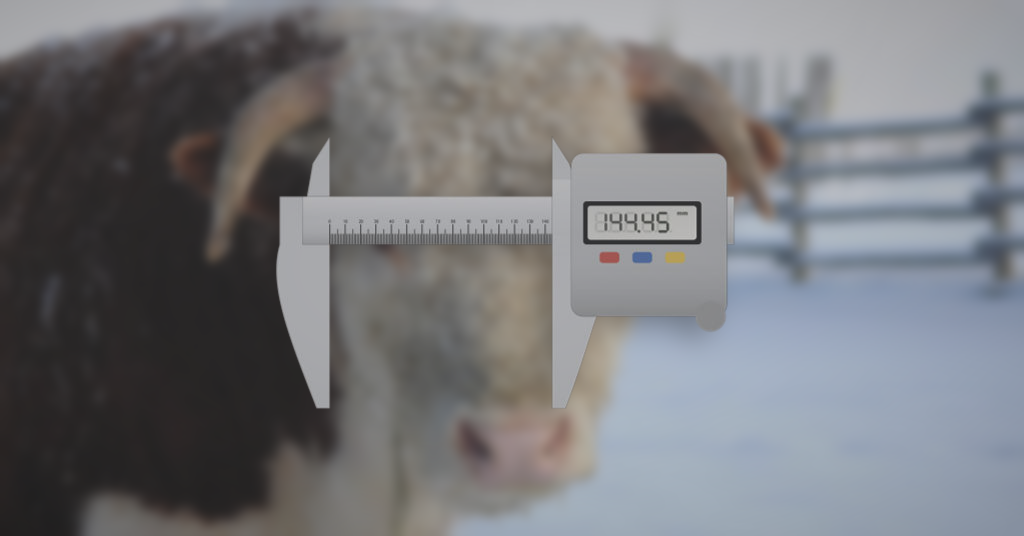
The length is 144.45mm
